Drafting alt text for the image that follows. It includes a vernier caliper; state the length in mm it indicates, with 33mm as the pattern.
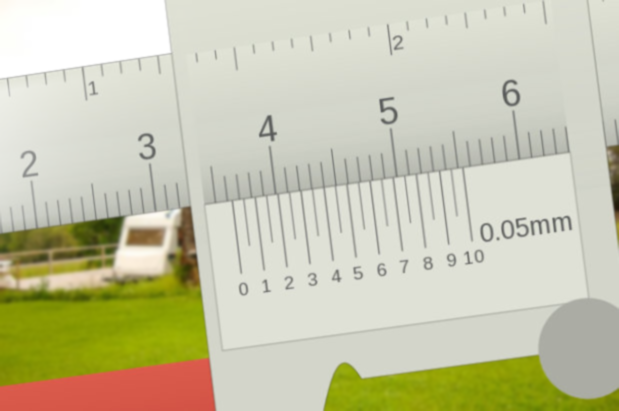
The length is 36.4mm
